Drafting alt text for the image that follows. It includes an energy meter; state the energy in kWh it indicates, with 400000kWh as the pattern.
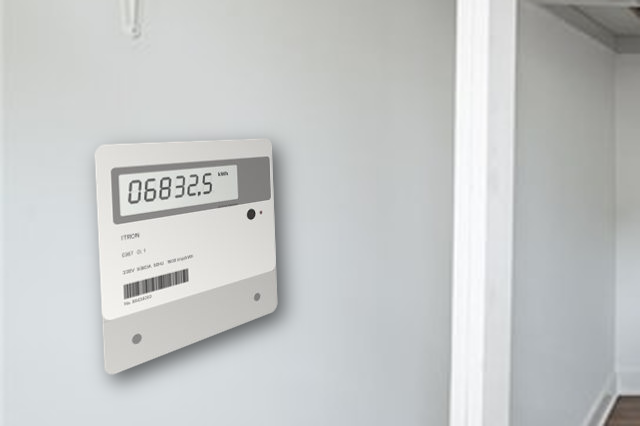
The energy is 6832.5kWh
